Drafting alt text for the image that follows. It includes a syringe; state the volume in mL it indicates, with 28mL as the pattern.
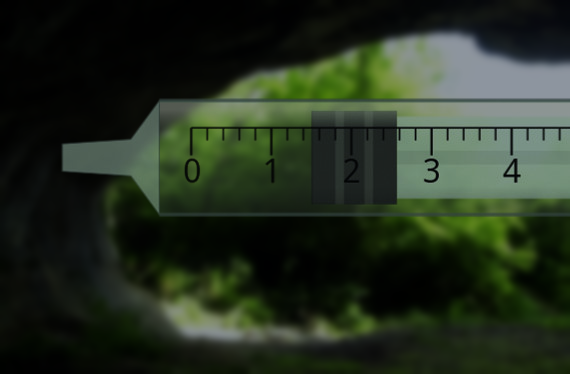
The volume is 1.5mL
